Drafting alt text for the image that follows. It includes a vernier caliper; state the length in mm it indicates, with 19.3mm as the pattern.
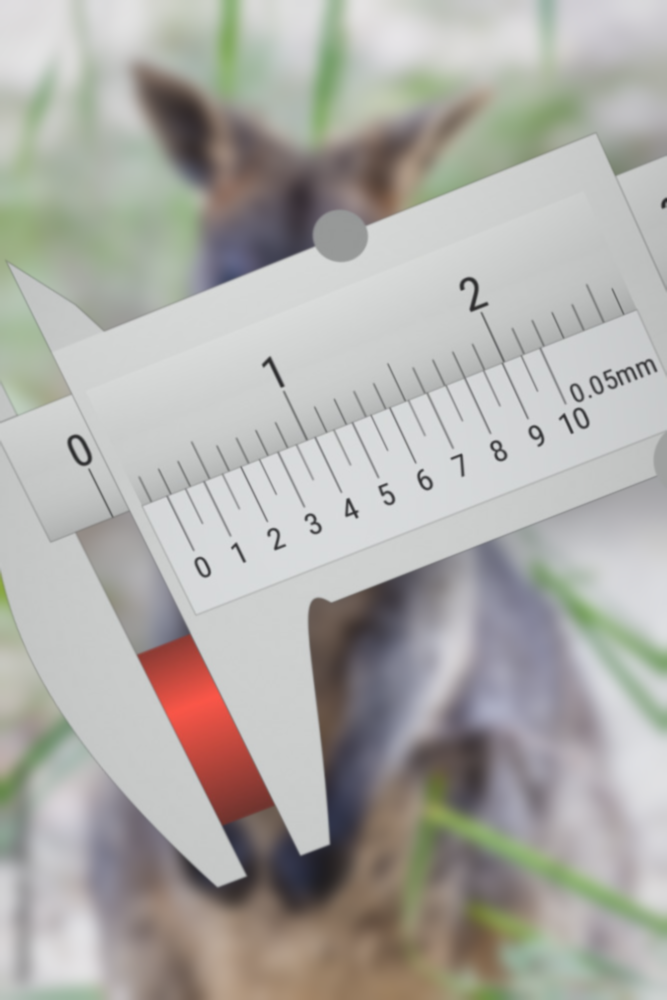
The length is 2.8mm
